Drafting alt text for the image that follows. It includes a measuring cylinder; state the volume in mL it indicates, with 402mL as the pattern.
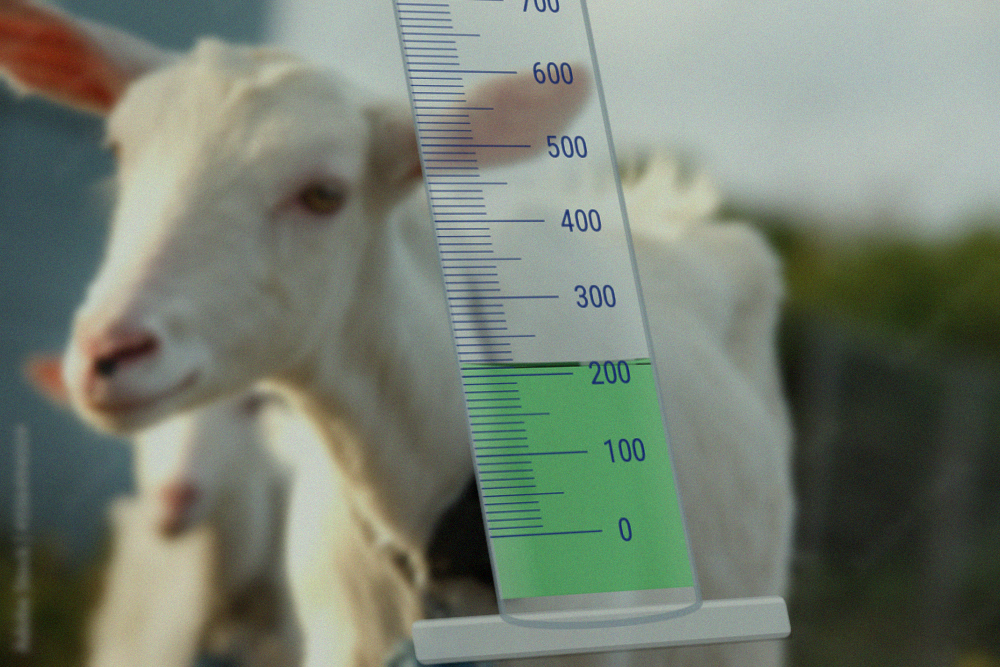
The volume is 210mL
